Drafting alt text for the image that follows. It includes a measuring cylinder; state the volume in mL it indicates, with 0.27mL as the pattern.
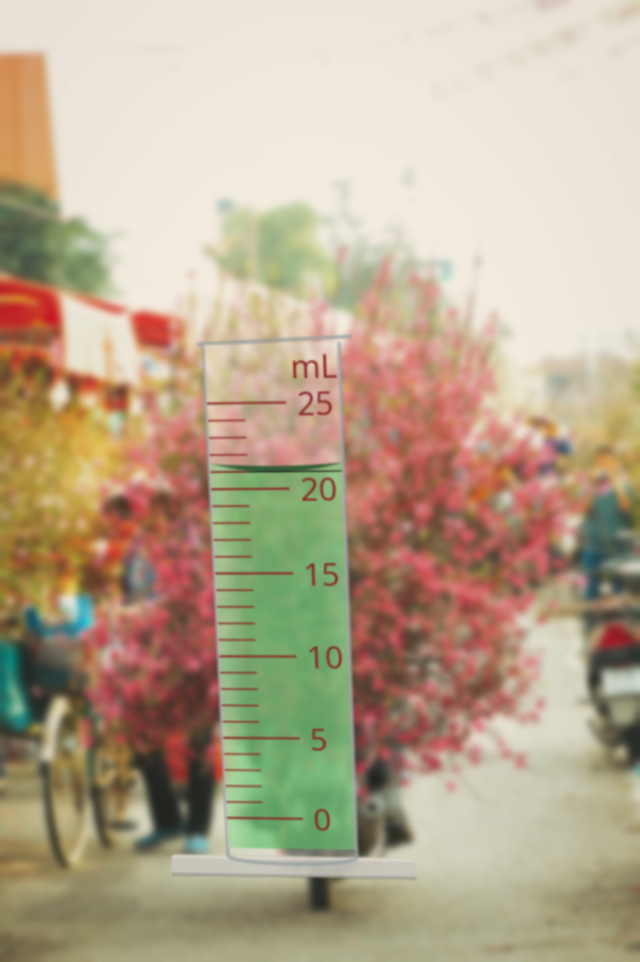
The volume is 21mL
